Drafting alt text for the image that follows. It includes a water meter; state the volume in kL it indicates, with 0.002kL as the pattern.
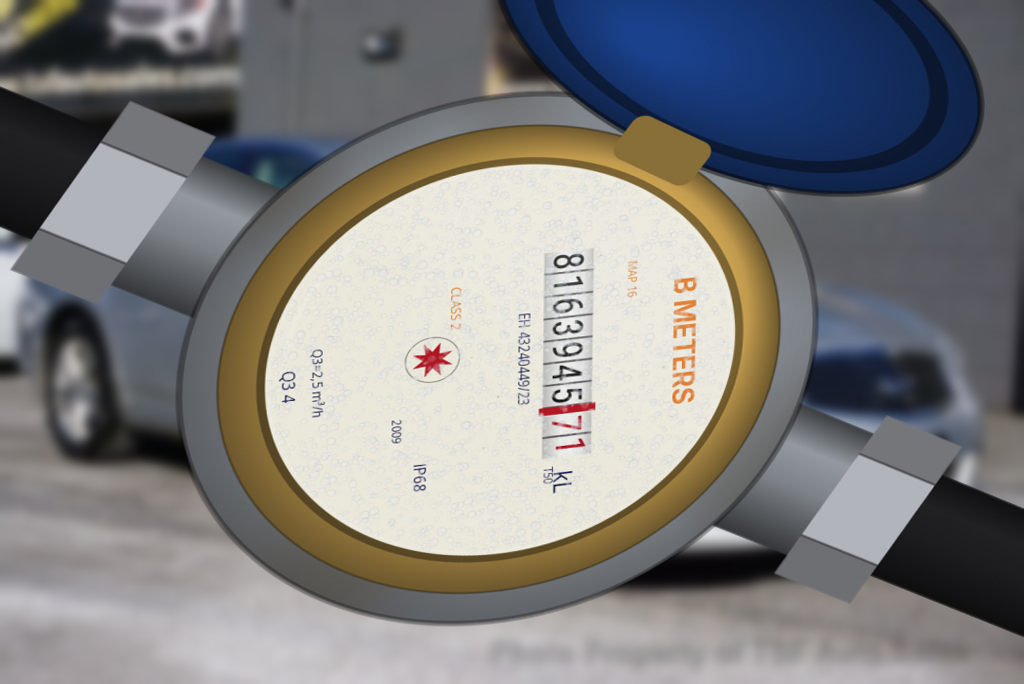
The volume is 8163945.71kL
